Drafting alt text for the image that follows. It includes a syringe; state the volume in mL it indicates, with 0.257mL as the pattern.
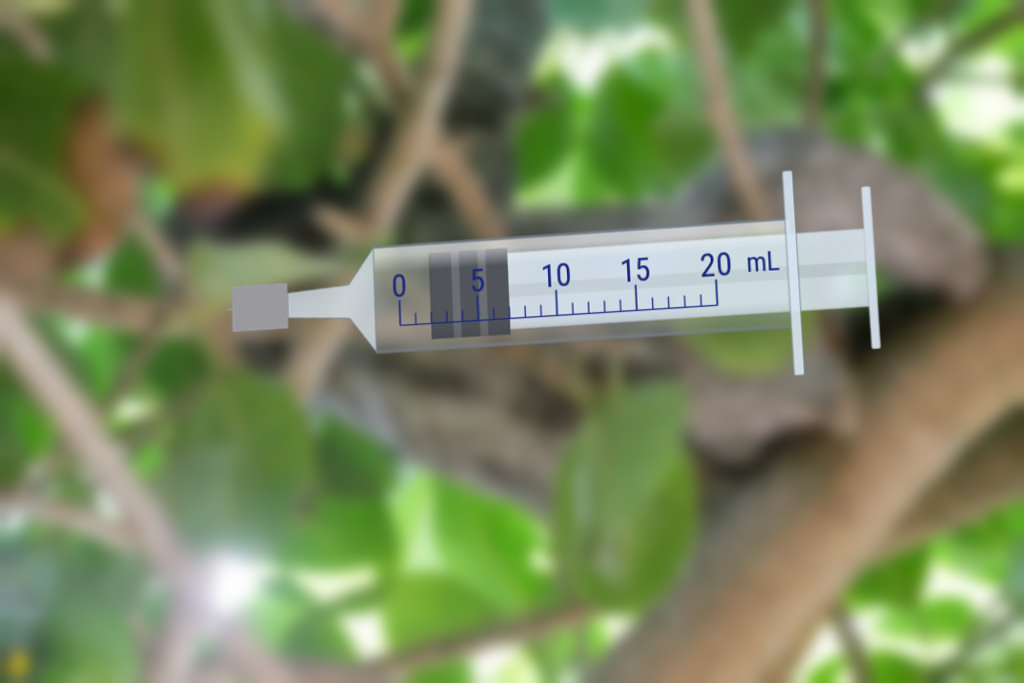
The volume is 2mL
